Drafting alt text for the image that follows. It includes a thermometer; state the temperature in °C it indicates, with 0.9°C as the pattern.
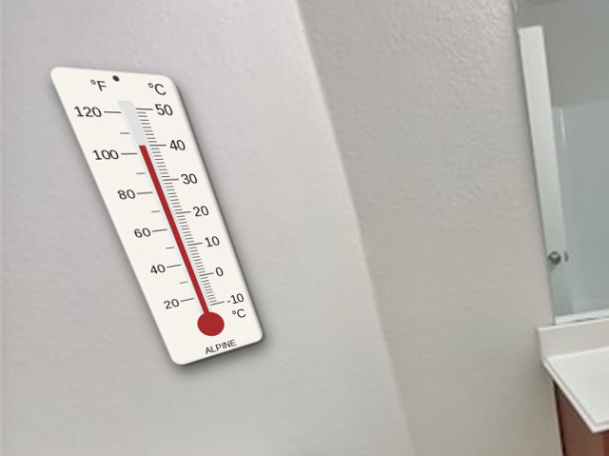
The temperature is 40°C
